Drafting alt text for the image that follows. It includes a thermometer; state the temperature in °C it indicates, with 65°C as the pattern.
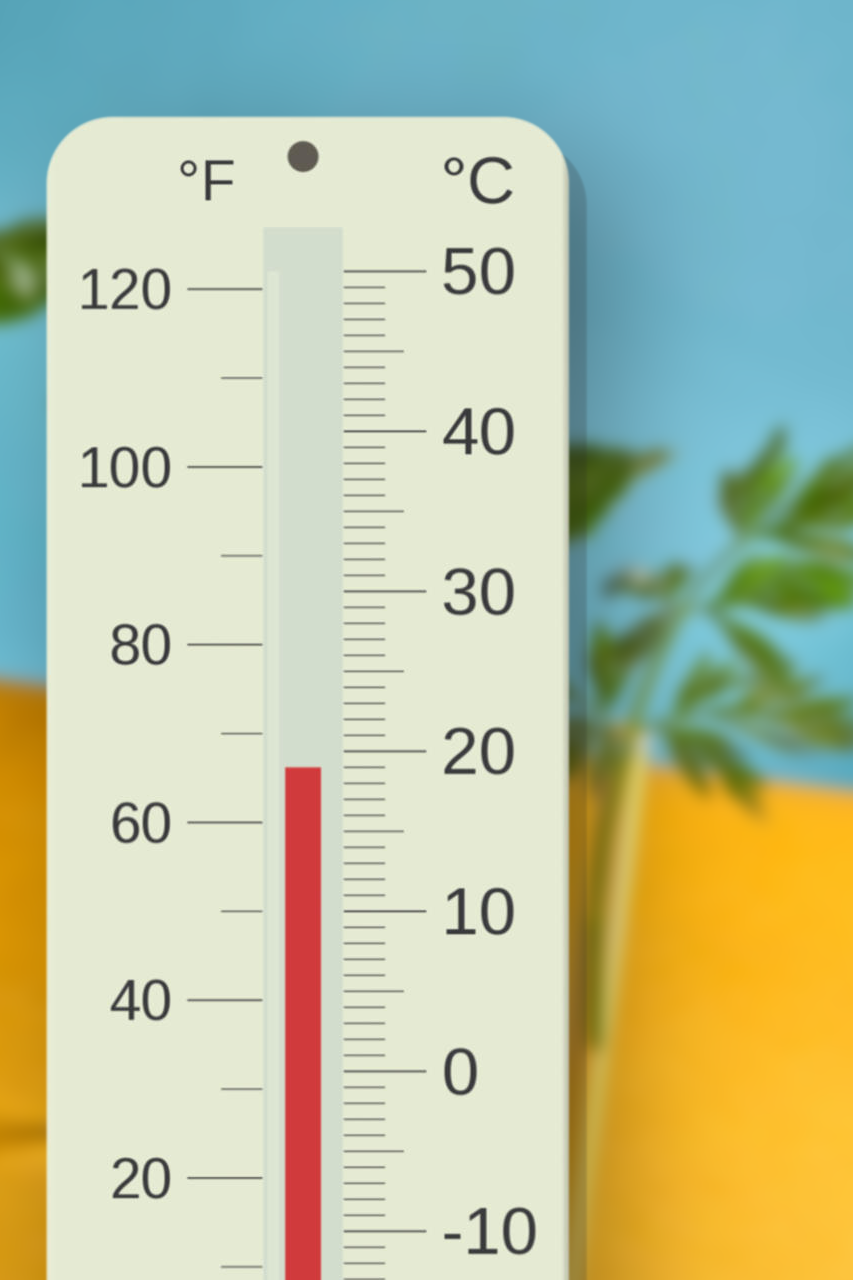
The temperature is 19°C
